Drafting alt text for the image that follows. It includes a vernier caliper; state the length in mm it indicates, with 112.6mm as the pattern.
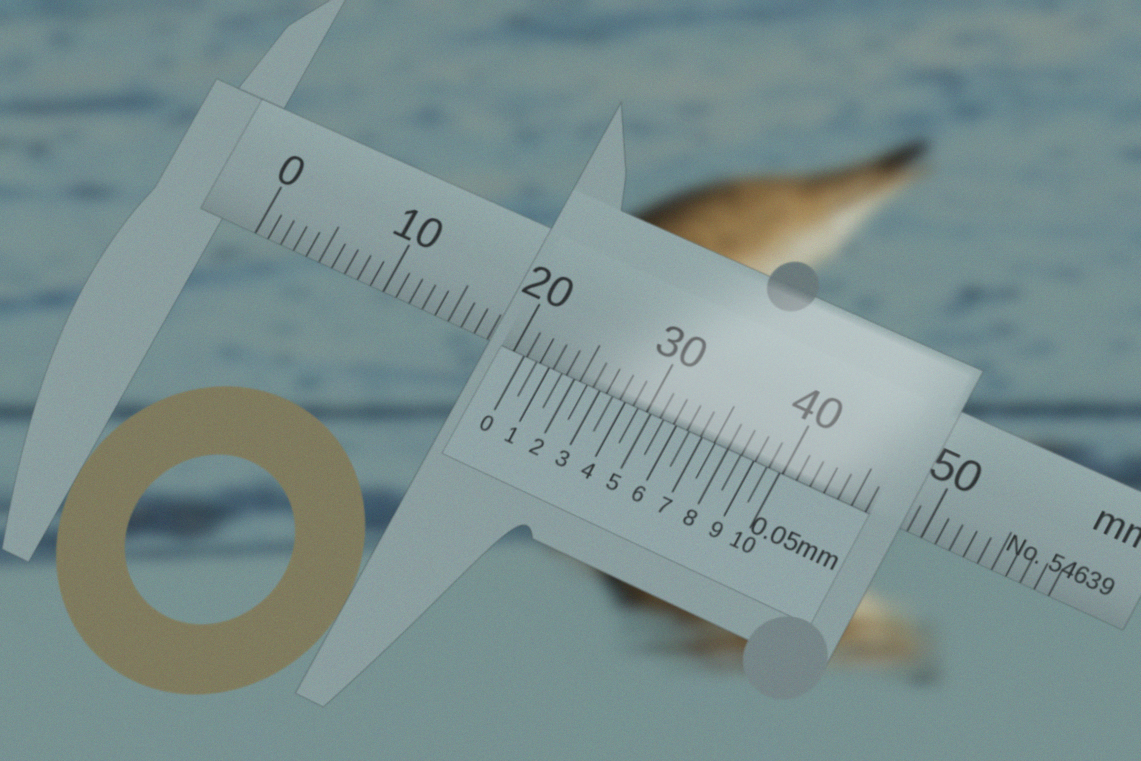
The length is 20.8mm
